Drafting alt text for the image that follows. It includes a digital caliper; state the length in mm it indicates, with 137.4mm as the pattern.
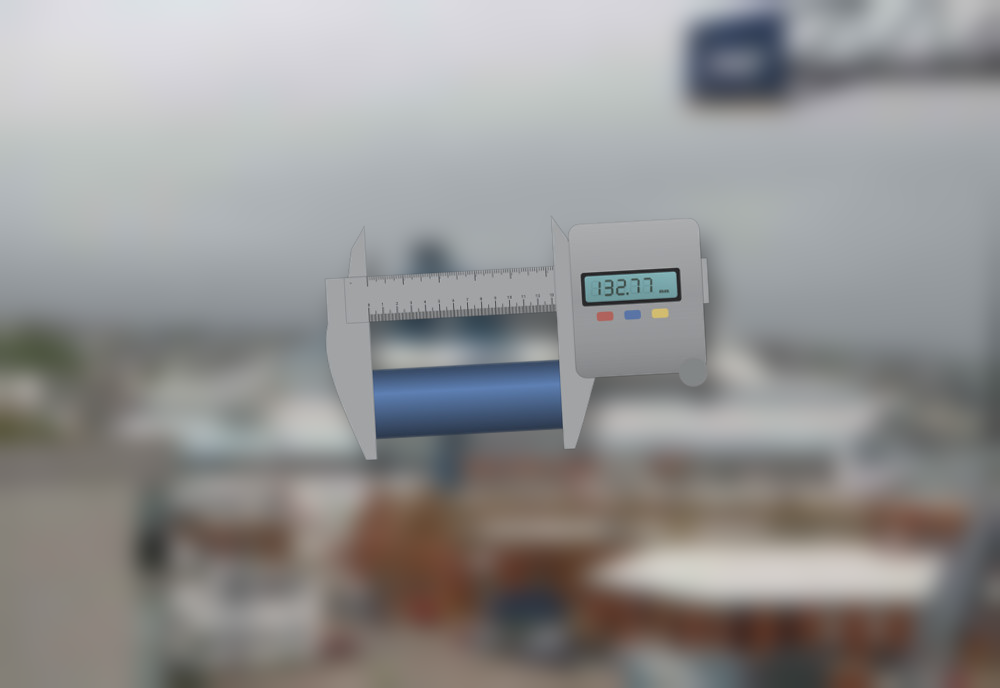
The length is 132.77mm
